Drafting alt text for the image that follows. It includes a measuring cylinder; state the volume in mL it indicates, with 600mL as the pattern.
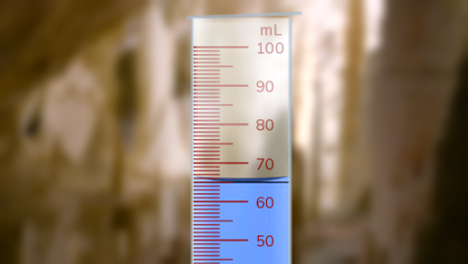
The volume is 65mL
